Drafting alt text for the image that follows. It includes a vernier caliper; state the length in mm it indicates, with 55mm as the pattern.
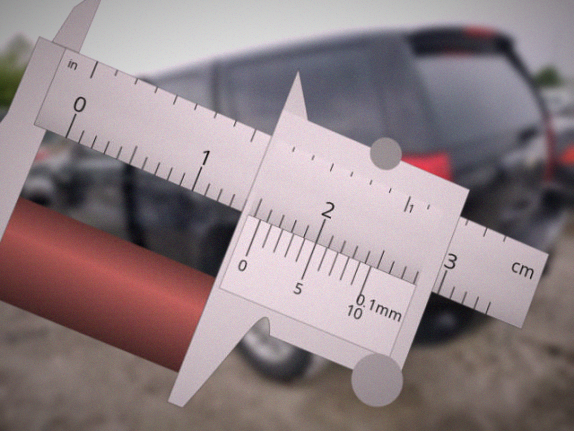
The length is 15.5mm
